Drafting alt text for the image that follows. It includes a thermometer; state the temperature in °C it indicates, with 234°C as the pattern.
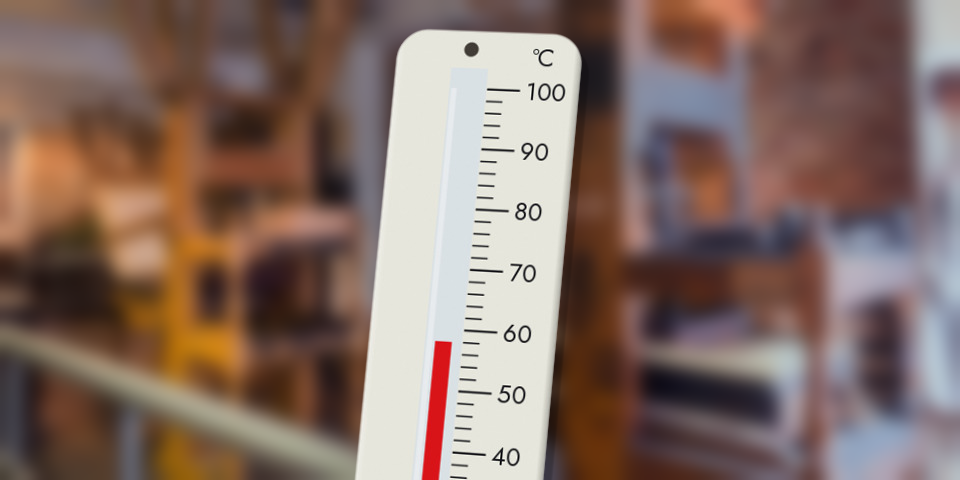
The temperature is 58°C
